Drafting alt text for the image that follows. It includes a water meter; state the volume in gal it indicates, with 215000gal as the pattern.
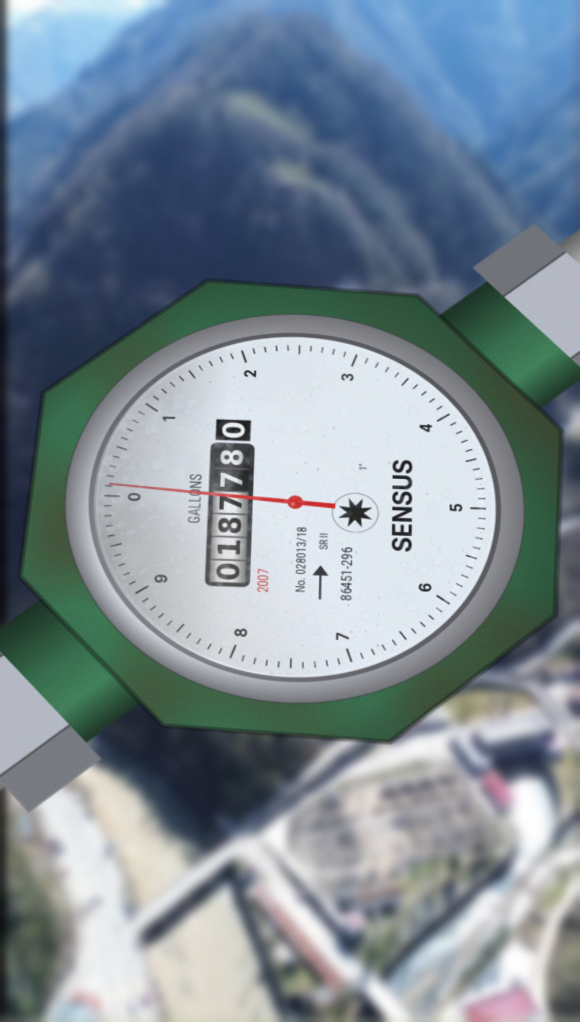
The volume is 187780.1gal
